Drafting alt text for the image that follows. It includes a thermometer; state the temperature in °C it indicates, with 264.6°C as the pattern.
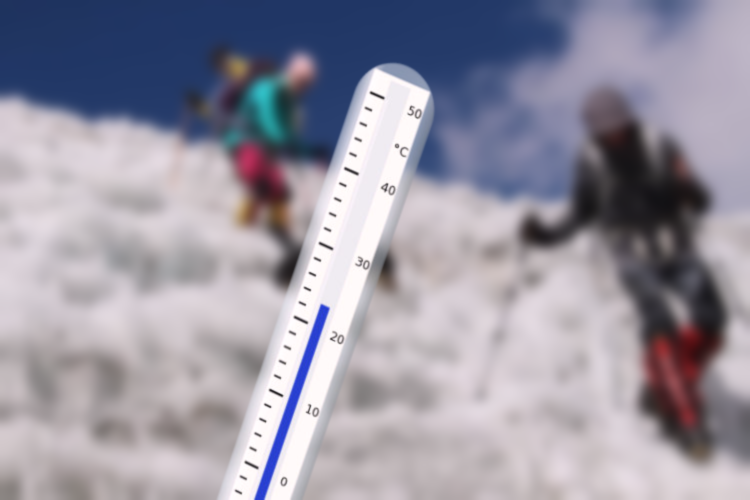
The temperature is 23°C
